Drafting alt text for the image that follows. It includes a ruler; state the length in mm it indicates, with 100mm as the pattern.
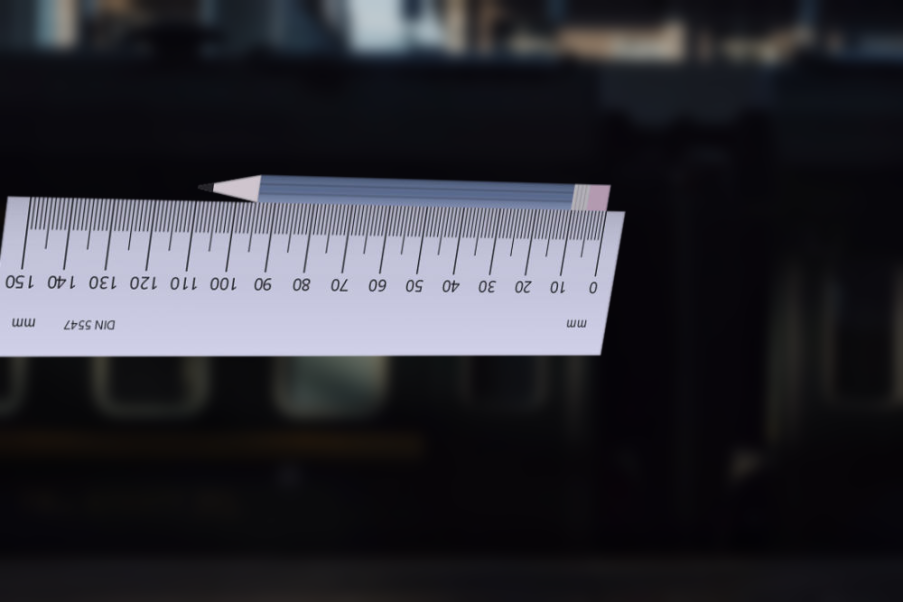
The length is 110mm
